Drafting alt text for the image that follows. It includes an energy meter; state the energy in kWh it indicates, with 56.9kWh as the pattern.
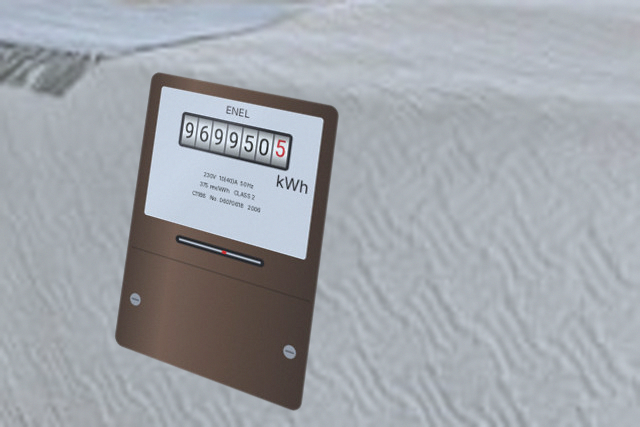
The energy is 969950.5kWh
